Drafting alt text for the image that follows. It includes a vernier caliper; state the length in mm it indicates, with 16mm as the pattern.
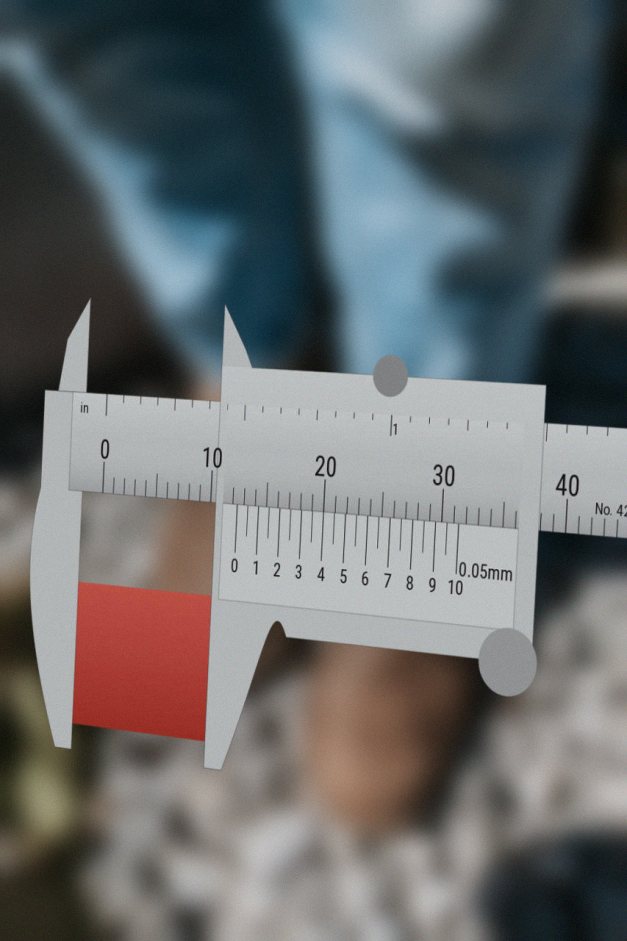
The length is 12.4mm
